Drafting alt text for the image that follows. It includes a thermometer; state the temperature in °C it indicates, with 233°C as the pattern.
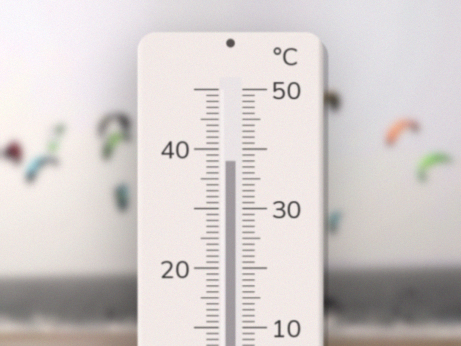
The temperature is 38°C
